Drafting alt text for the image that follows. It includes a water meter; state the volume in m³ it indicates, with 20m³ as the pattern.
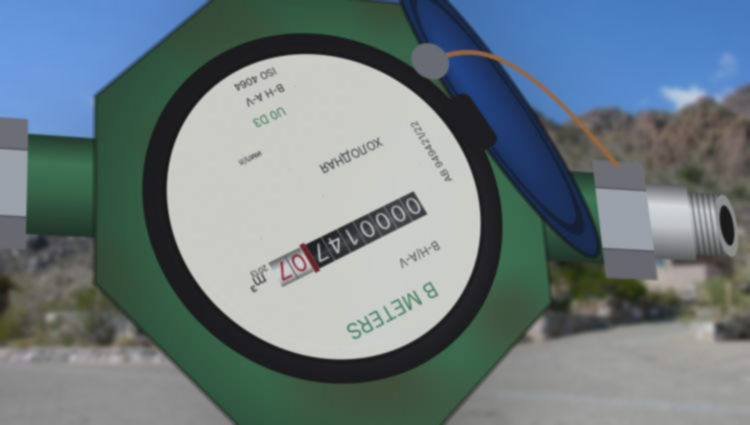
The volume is 147.07m³
